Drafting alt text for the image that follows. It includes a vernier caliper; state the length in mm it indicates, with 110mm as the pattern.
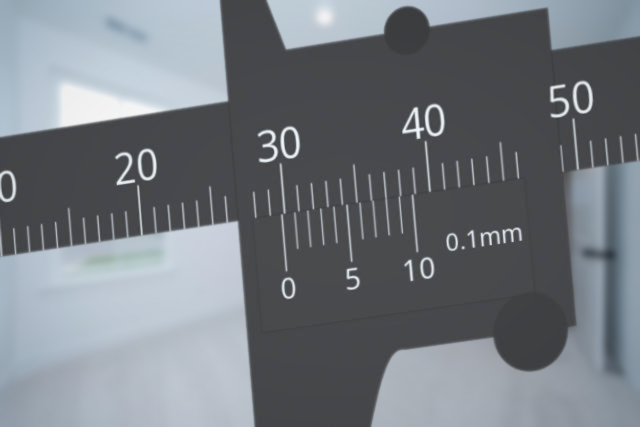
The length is 29.8mm
